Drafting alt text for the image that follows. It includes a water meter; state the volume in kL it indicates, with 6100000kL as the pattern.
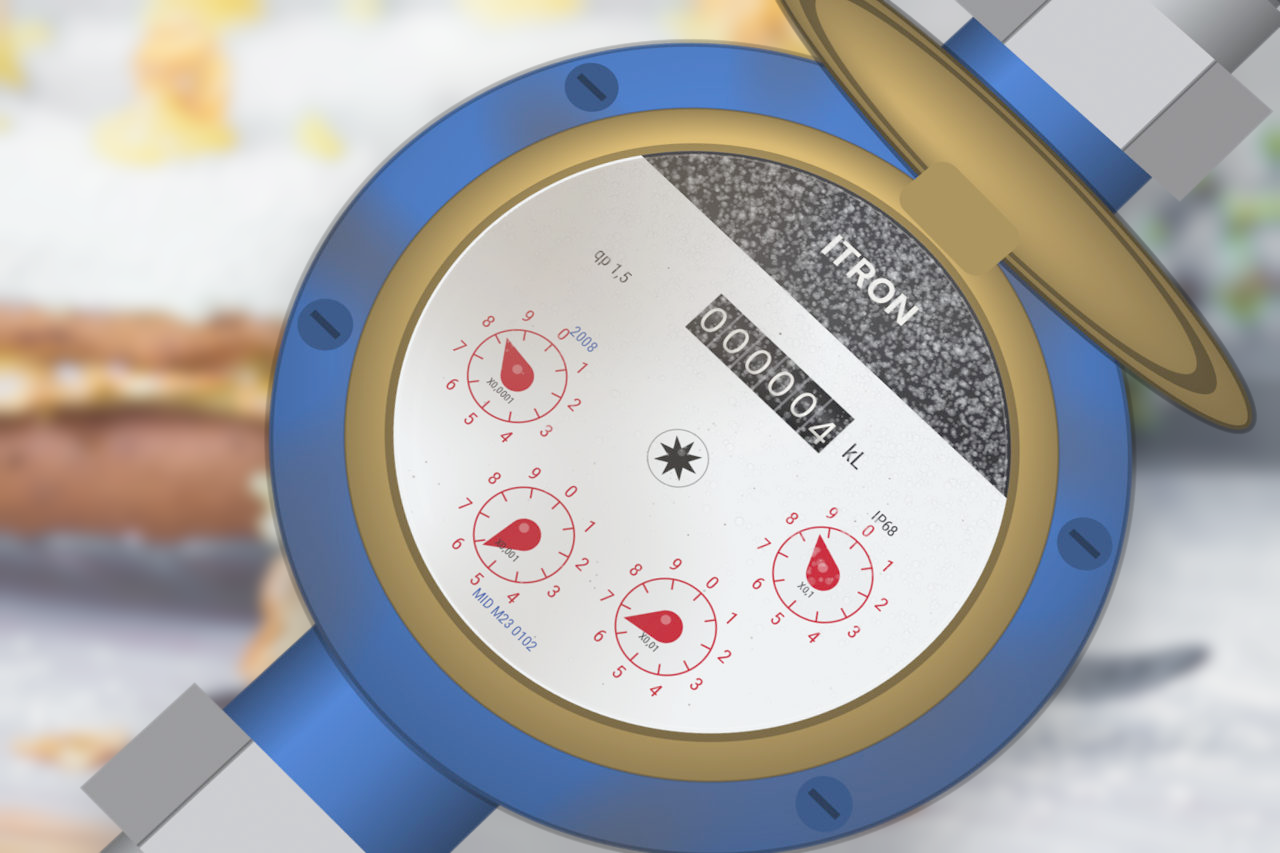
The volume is 3.8658kL
